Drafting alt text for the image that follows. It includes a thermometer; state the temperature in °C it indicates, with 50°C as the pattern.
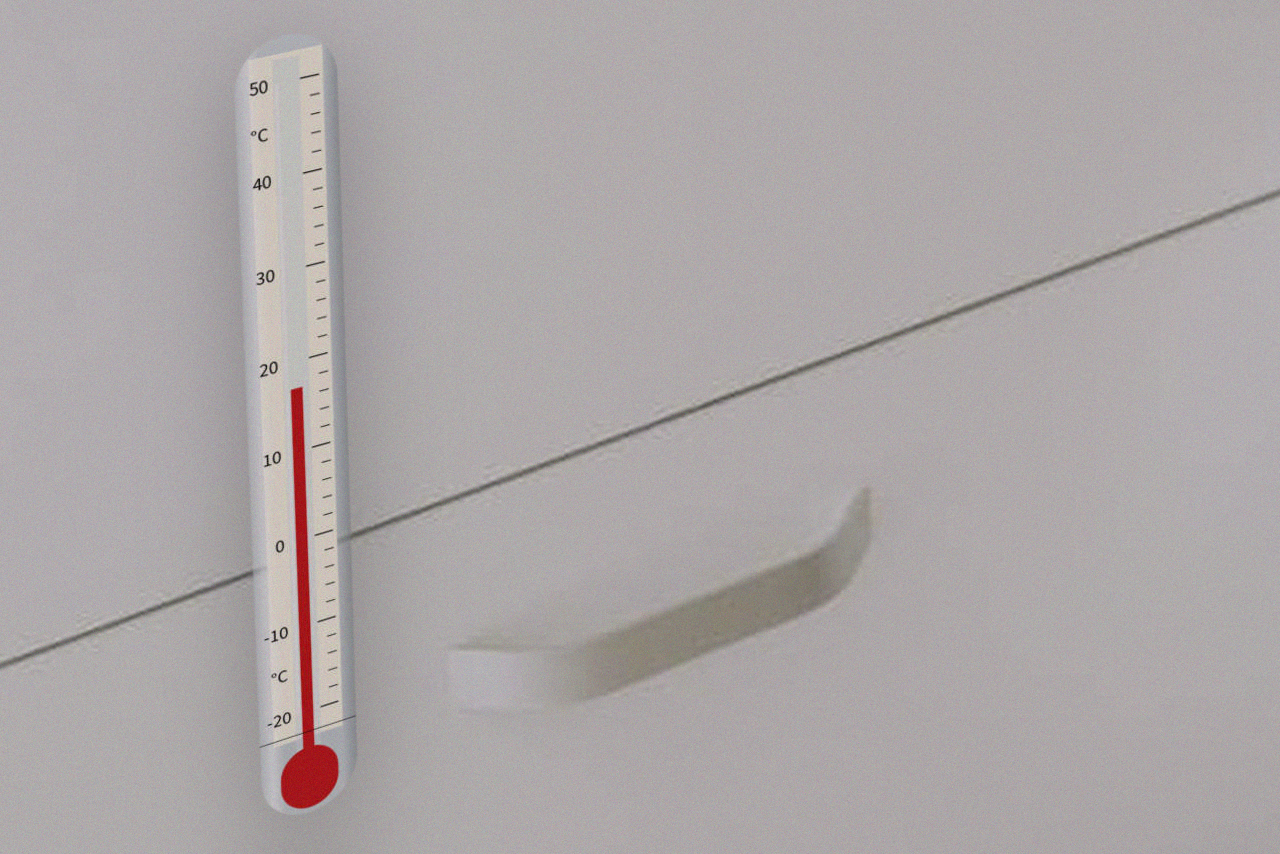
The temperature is 17°C
